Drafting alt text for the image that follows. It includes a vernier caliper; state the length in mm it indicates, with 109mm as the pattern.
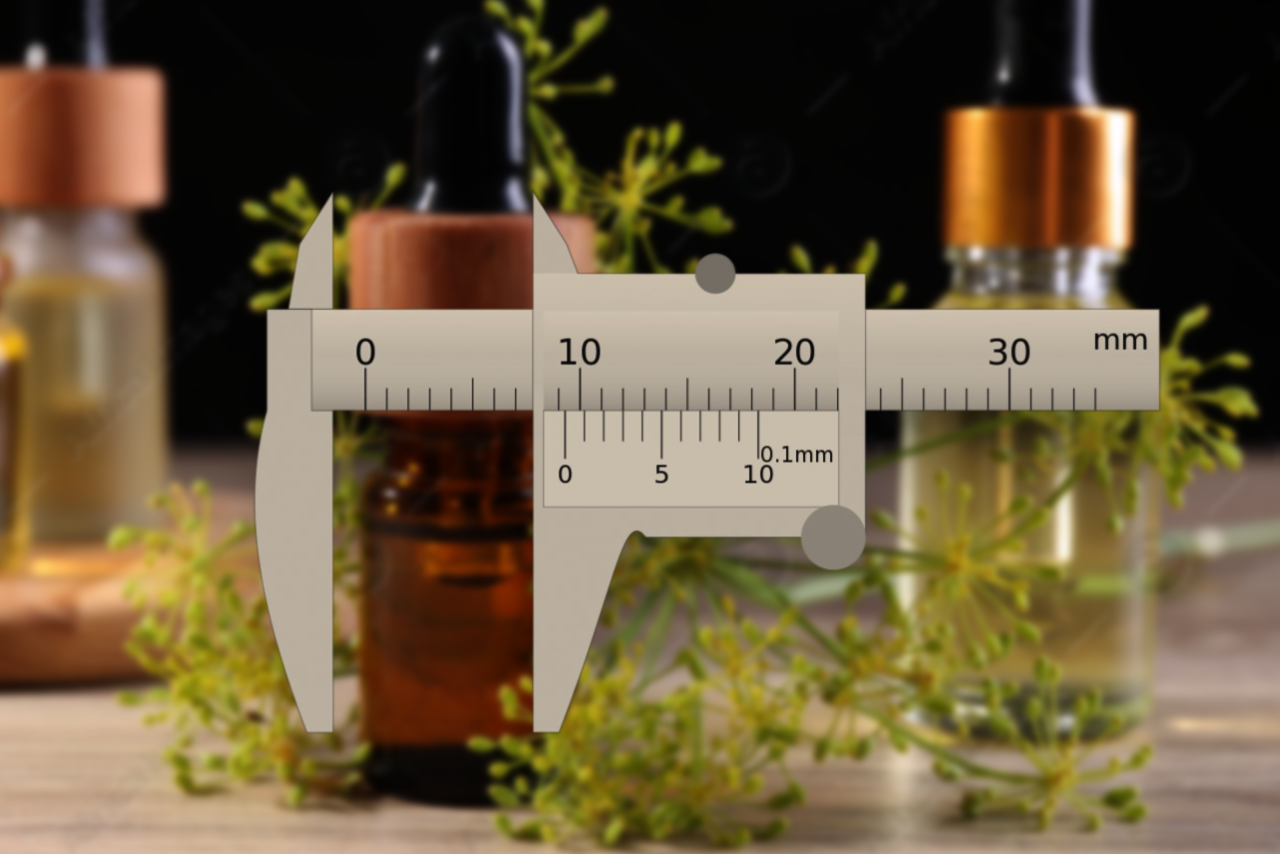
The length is 9.3mm
